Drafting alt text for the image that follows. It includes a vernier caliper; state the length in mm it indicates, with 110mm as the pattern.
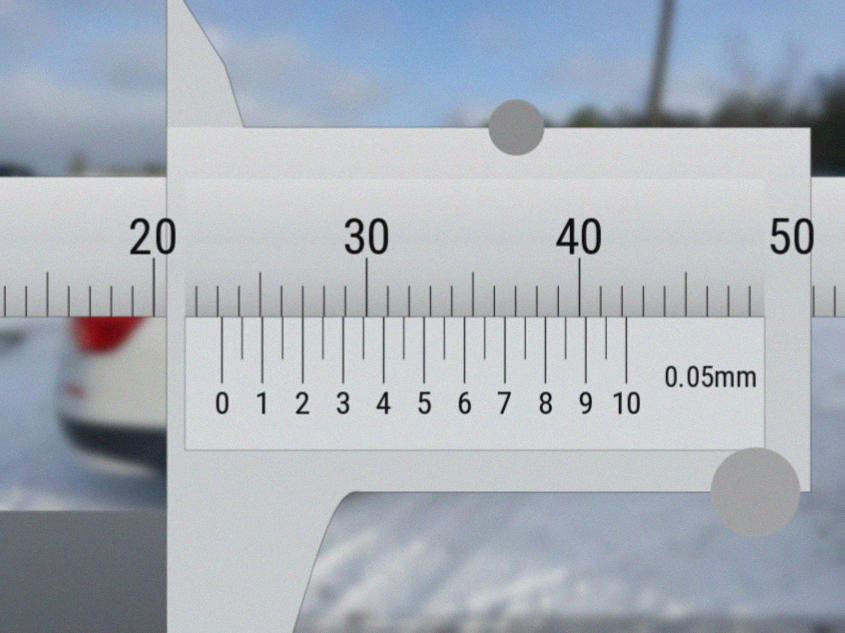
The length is 23.2mm
